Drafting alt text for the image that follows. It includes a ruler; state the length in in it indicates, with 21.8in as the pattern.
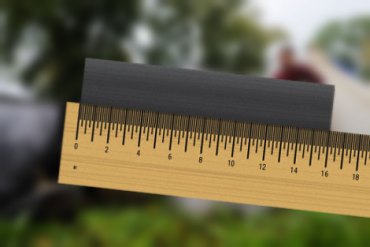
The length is 16in
